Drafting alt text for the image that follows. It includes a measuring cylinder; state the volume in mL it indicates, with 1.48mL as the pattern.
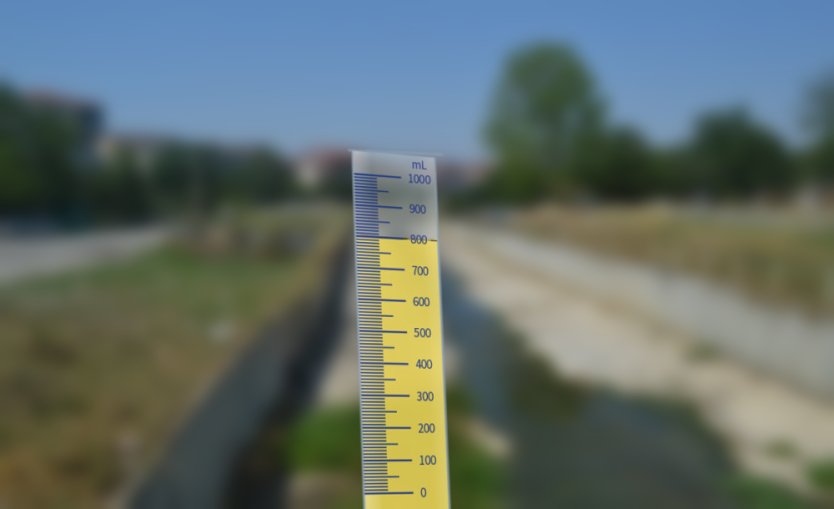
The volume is 800mL
